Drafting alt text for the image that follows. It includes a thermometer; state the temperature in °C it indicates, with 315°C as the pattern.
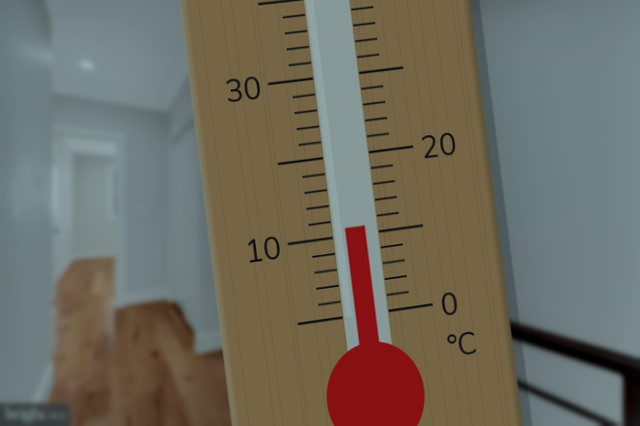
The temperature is 11°C
